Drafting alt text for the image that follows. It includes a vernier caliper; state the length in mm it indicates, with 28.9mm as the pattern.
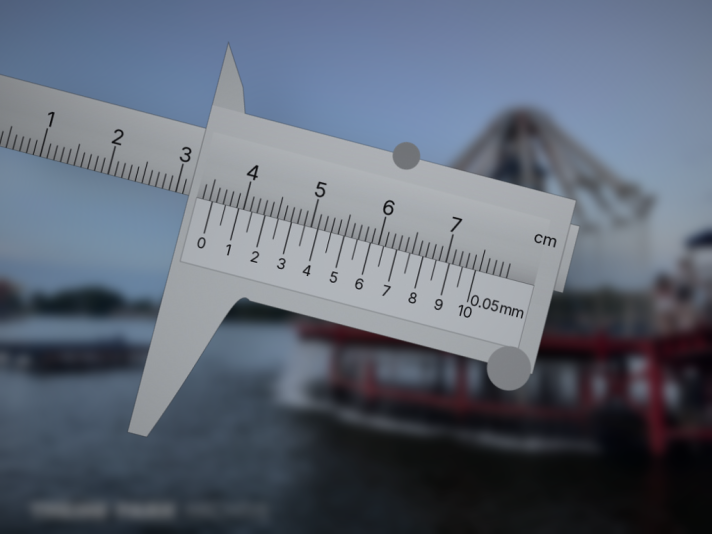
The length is 35.4mm
